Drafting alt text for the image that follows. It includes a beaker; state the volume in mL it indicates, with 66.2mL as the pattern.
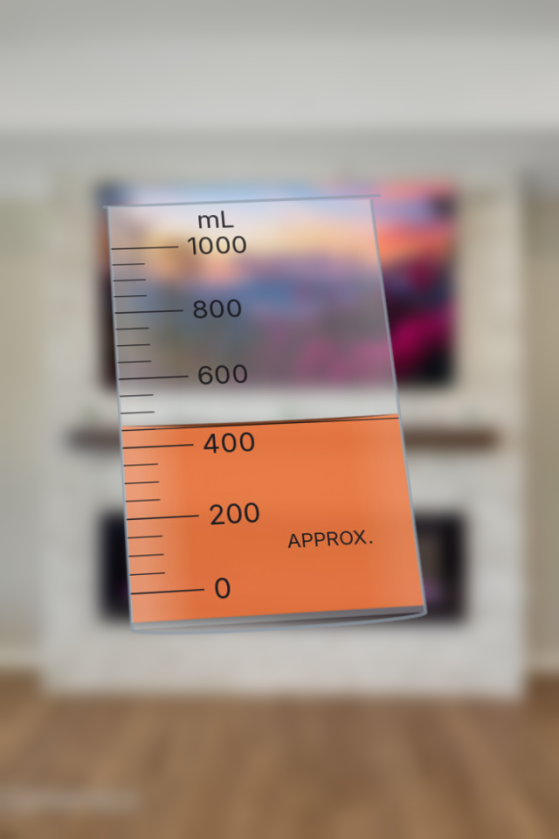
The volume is 450mL
